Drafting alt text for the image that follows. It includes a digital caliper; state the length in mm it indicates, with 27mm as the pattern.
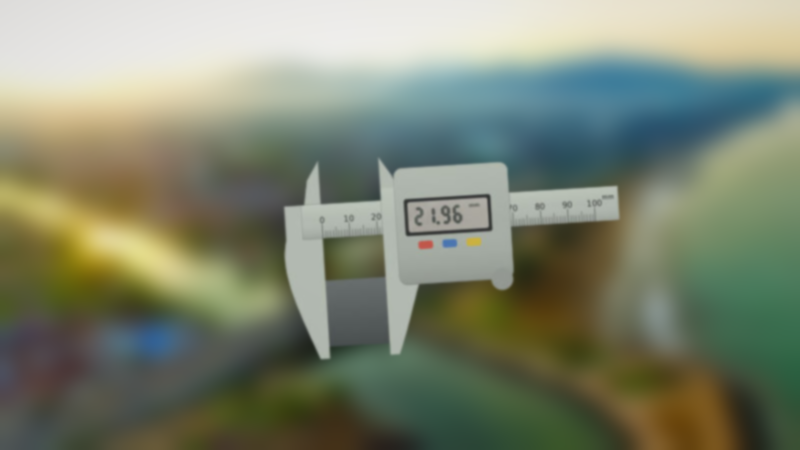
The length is 21.96mm
